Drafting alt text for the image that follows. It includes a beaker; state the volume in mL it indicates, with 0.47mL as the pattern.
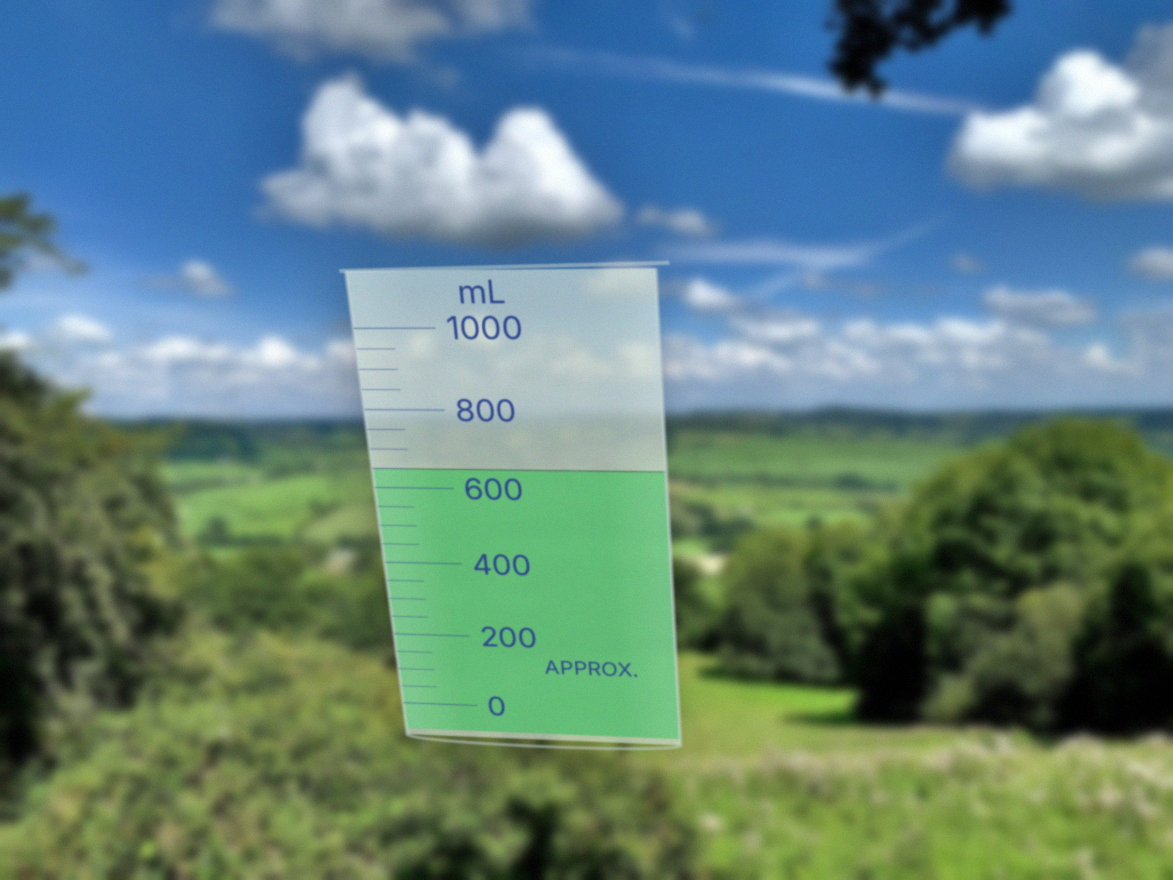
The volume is 650mL
